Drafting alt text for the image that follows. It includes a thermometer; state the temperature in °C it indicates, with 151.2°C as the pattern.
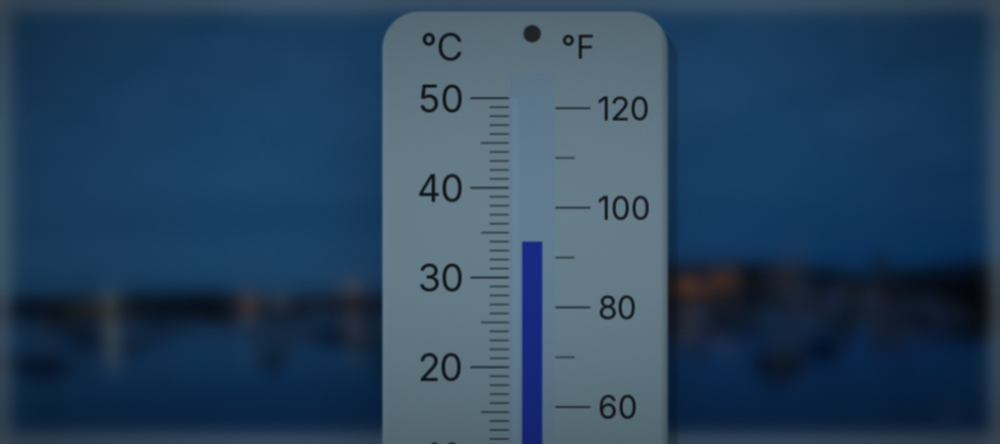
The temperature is 34°C
